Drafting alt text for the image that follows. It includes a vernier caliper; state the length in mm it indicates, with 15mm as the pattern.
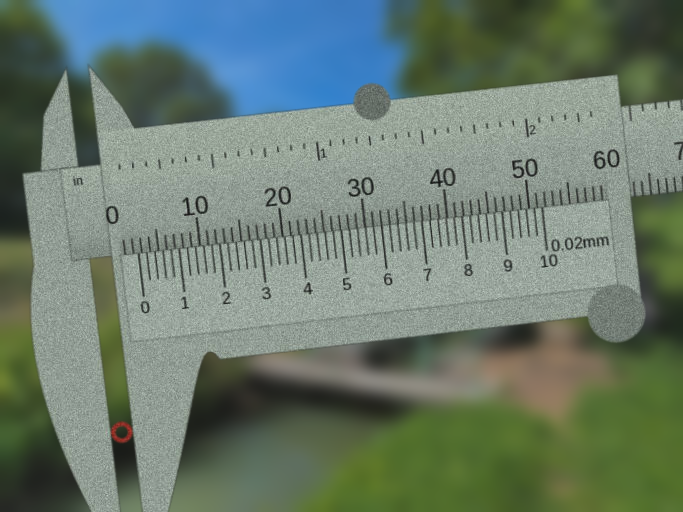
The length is 2.6mm
